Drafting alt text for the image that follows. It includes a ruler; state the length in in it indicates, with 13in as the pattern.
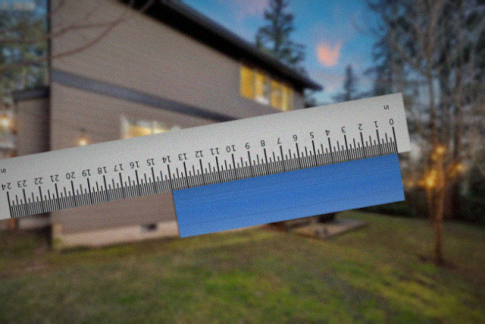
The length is 14in
